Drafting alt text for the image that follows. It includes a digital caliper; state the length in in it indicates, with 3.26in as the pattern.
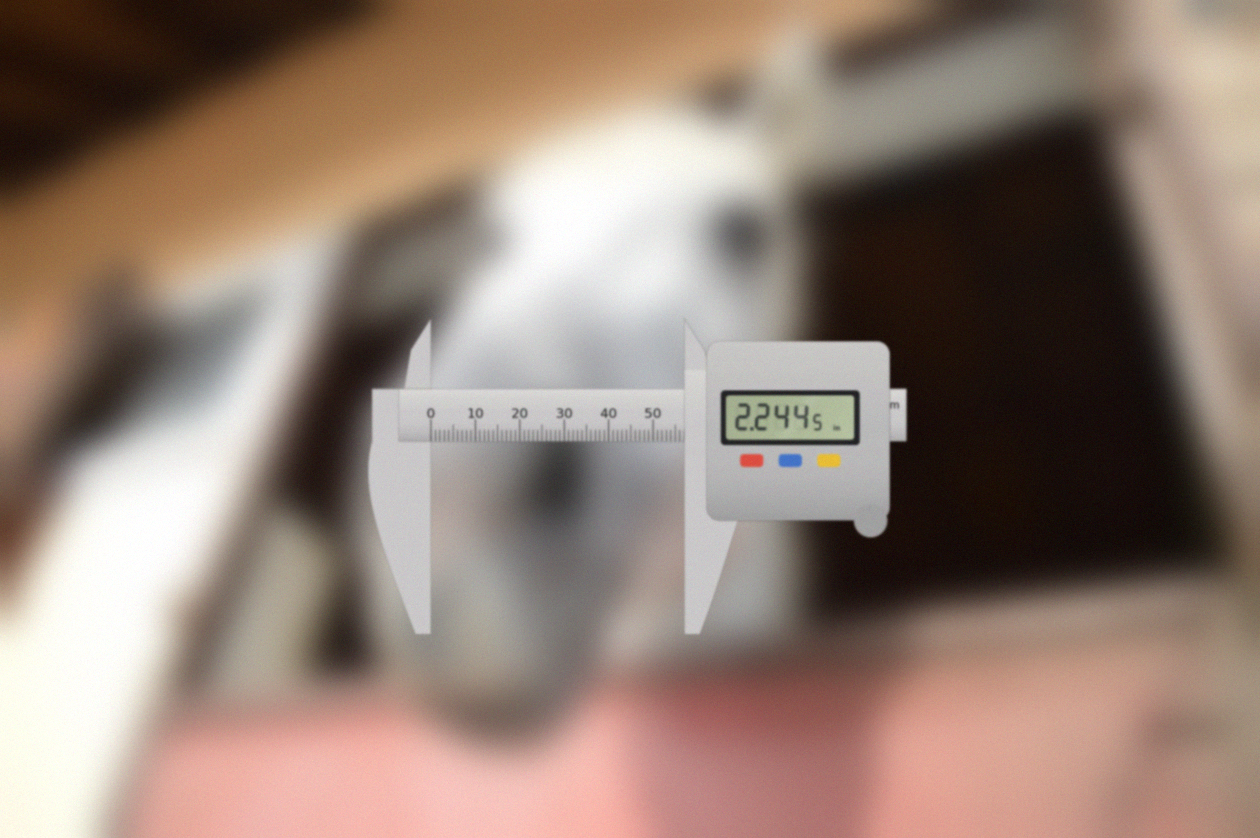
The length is 2.2445in
